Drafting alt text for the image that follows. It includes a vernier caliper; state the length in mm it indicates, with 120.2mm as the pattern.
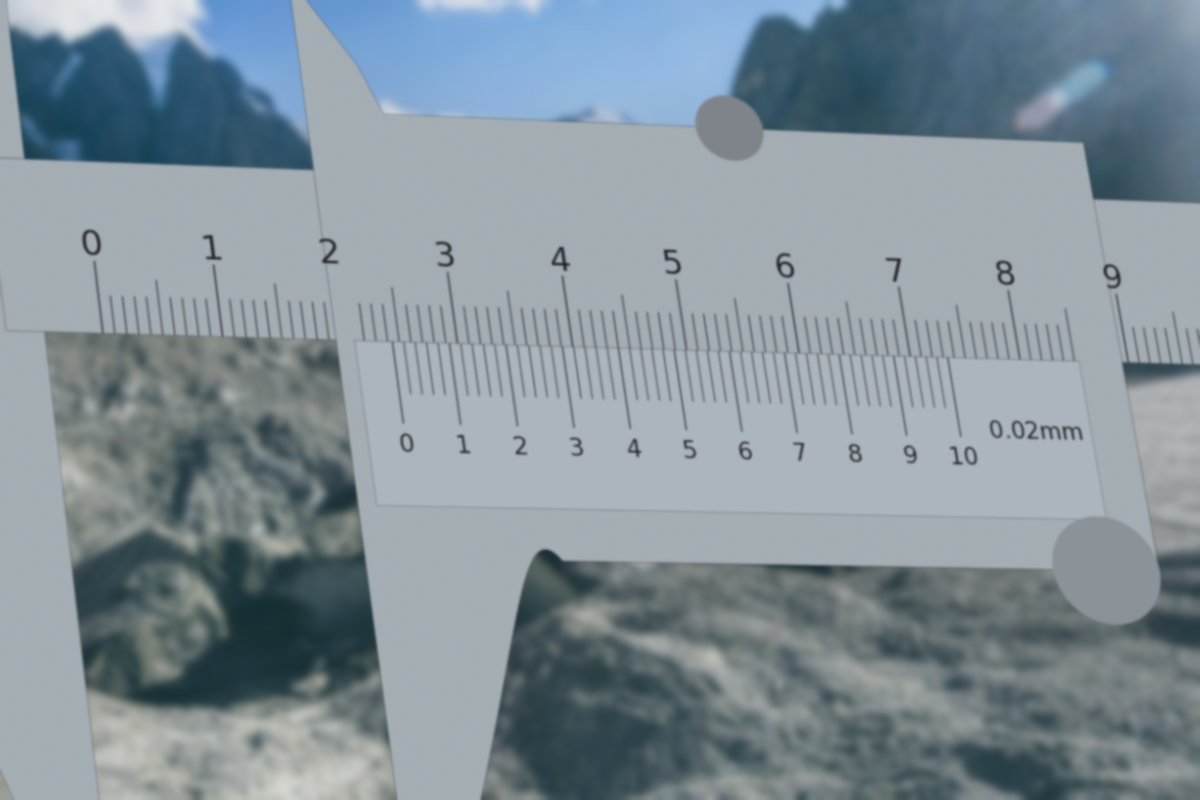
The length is 24.4mm
